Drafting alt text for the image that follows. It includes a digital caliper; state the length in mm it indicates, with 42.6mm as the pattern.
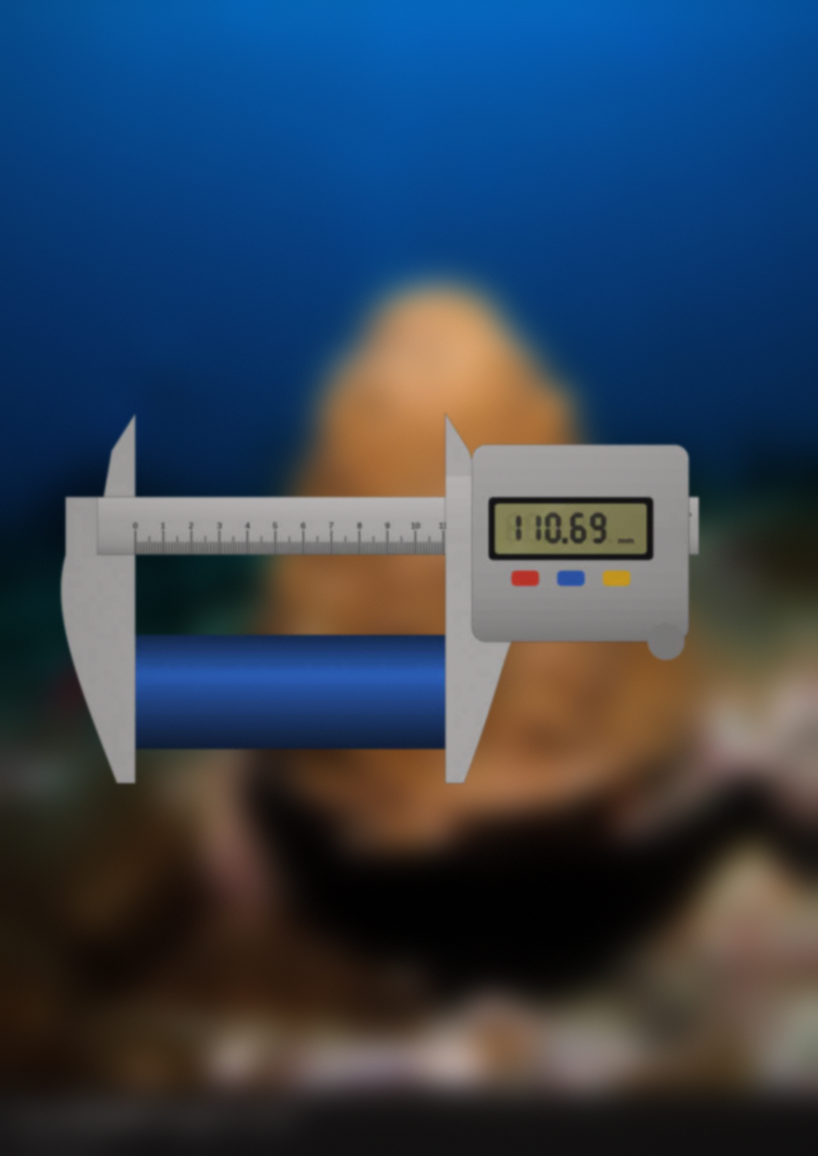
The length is 110.69mm
